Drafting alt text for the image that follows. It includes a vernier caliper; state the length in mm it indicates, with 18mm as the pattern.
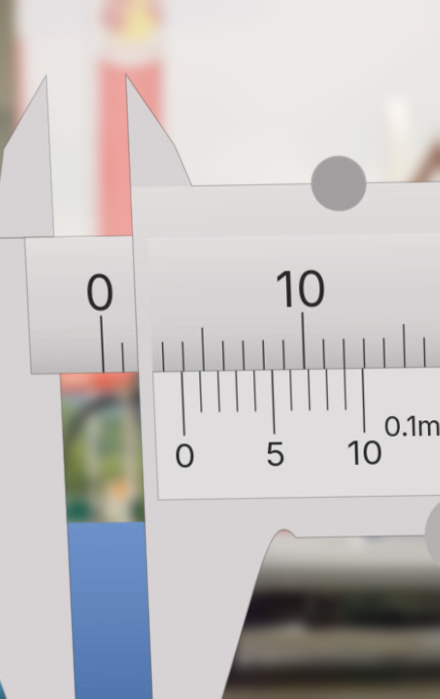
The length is 3.9mm
